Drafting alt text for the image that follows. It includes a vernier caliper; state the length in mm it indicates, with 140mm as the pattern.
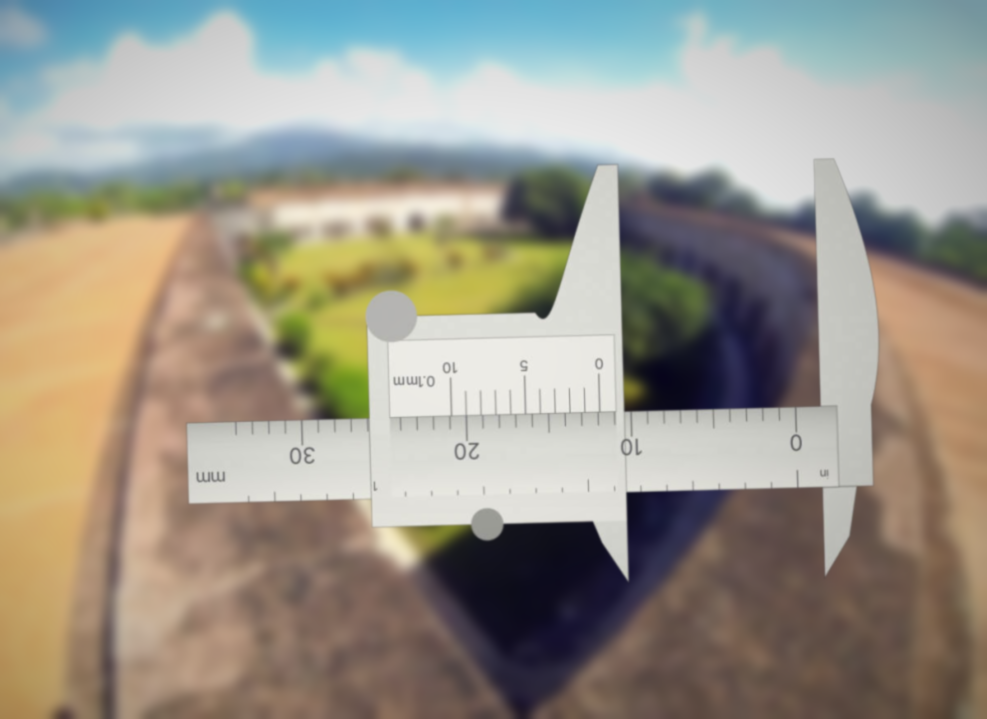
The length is 11.9mm
